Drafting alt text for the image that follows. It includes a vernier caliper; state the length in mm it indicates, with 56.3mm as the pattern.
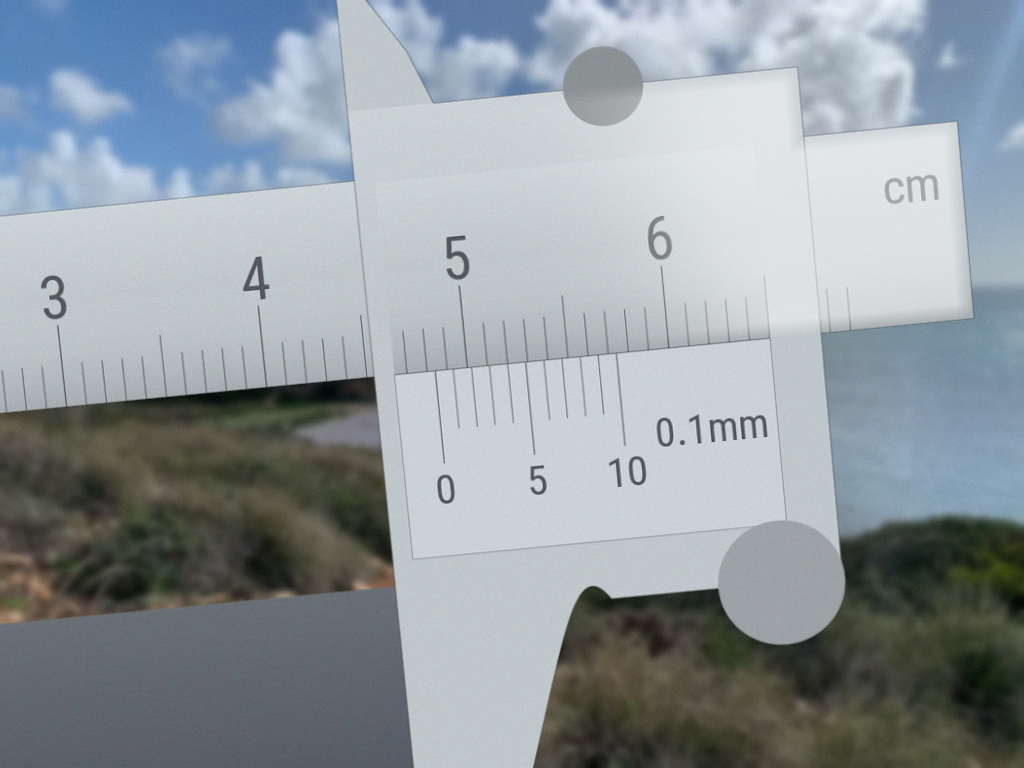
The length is 48.4mm
